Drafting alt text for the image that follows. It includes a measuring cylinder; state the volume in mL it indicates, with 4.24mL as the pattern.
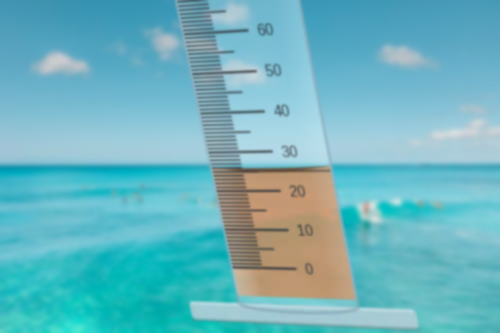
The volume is 25mL
